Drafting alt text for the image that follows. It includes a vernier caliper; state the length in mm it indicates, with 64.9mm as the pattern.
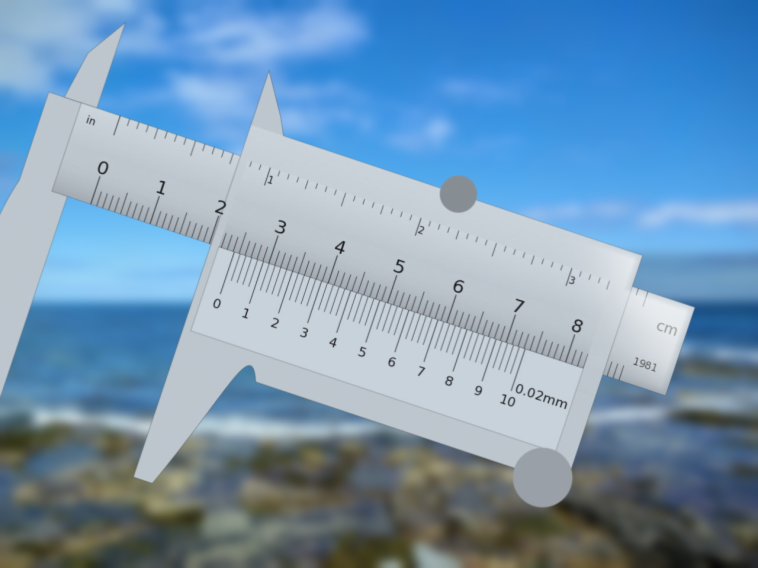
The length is 24.2mm
